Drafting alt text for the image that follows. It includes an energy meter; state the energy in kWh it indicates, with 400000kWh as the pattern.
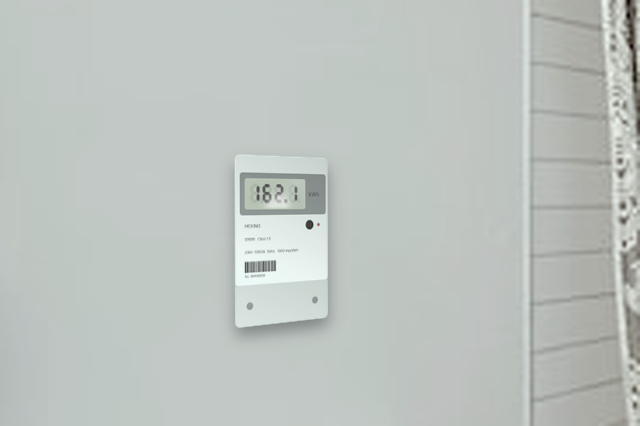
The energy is 162.1kWh
